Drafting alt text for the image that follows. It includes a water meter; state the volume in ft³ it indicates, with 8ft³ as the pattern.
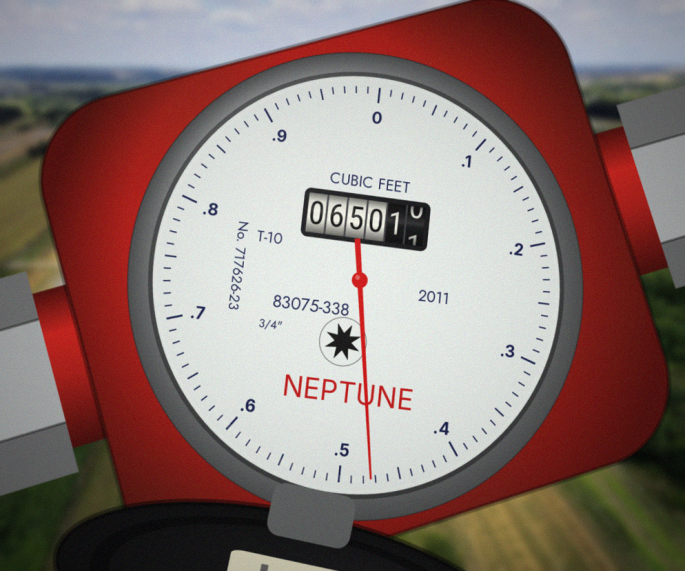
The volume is 65010.47ft³
